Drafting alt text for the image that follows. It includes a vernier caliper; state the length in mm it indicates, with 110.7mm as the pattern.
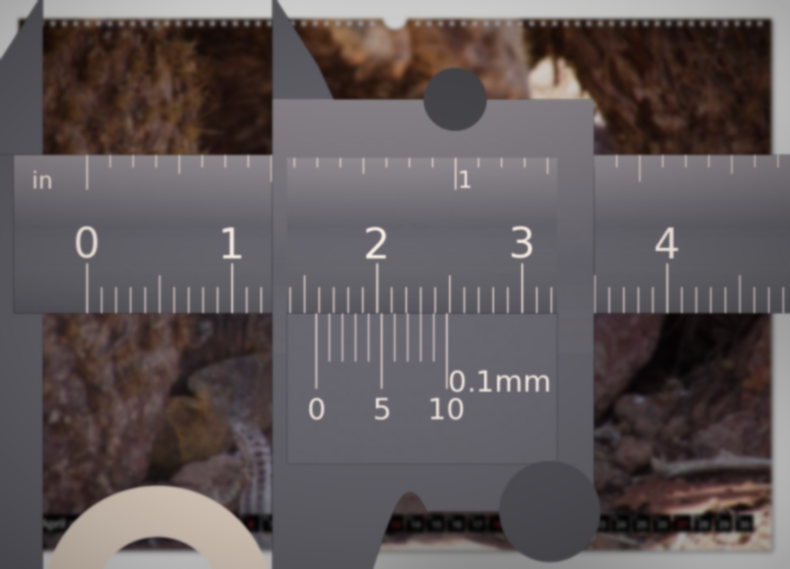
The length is 15.8mm
